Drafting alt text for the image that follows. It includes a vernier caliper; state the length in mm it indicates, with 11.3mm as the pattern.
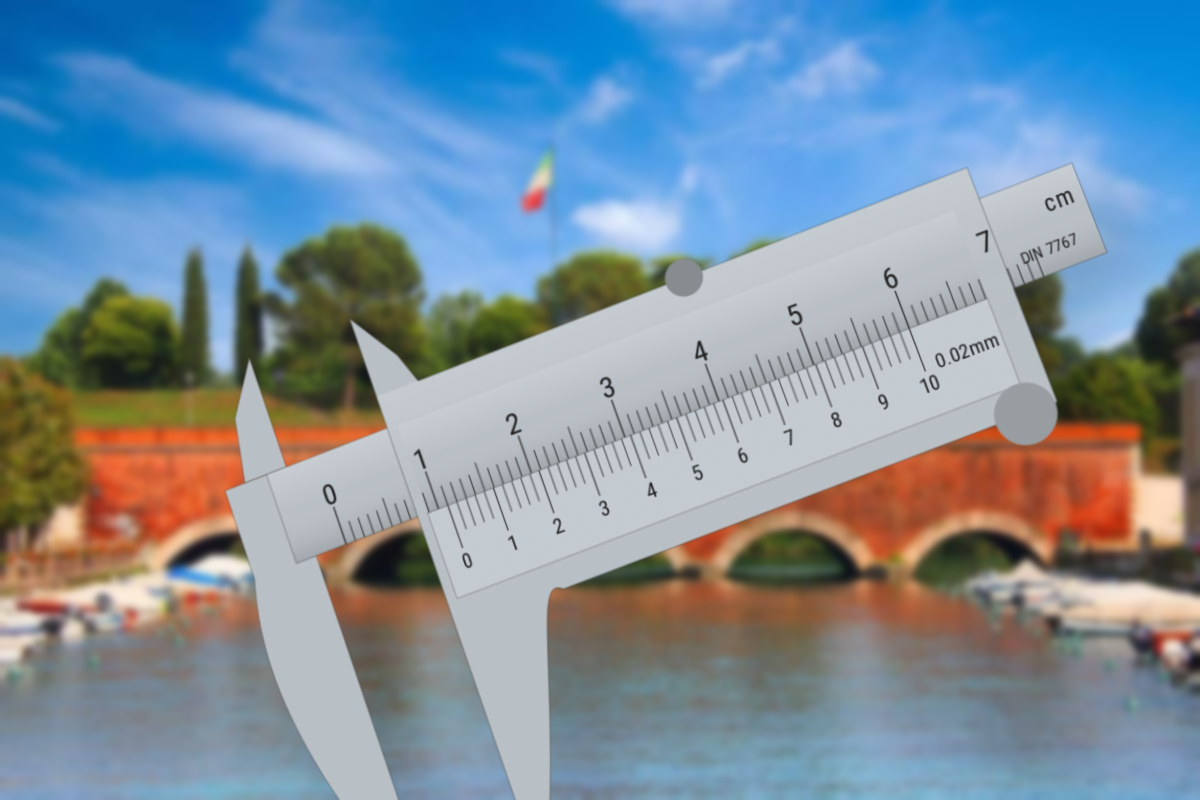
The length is 11.0mm
